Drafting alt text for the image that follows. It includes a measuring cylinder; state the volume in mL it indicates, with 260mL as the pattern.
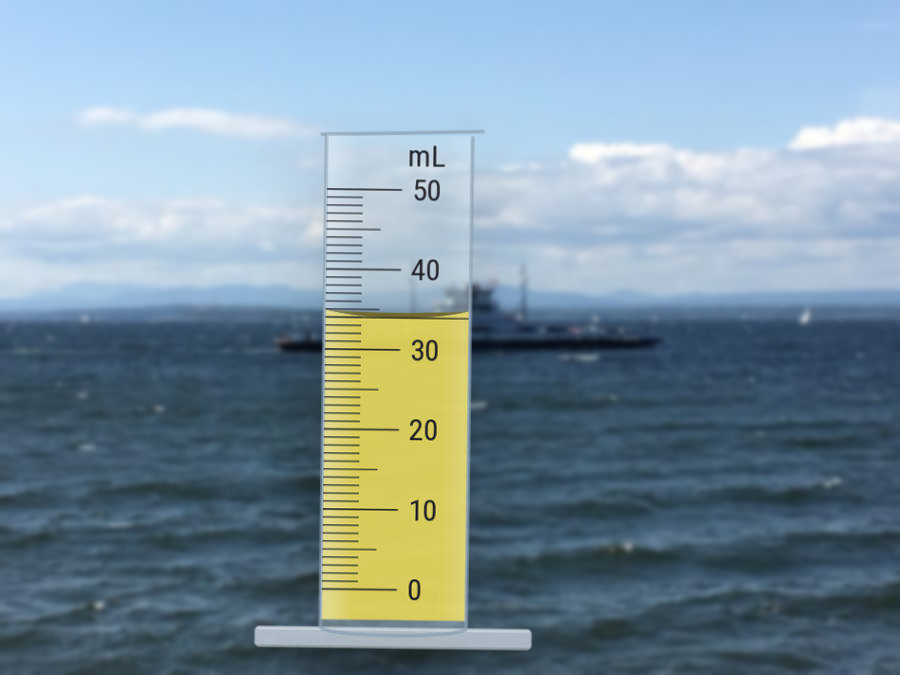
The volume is 34mL
